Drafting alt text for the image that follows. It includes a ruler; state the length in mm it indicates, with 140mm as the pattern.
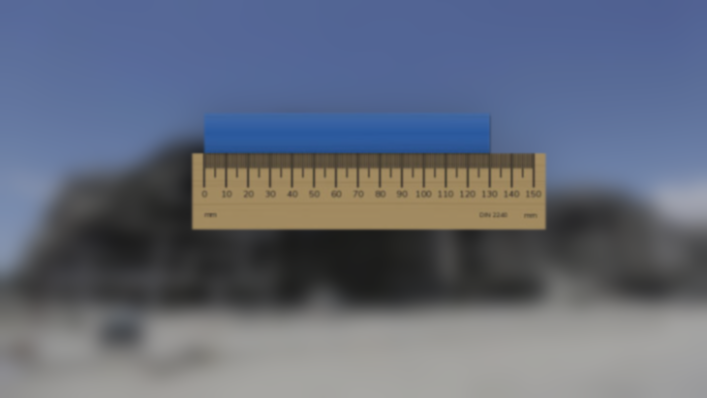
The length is 130mm
